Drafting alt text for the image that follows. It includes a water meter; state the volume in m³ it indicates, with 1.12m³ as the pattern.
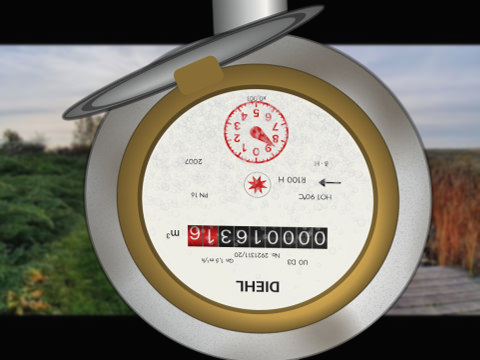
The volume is 163.158m³
